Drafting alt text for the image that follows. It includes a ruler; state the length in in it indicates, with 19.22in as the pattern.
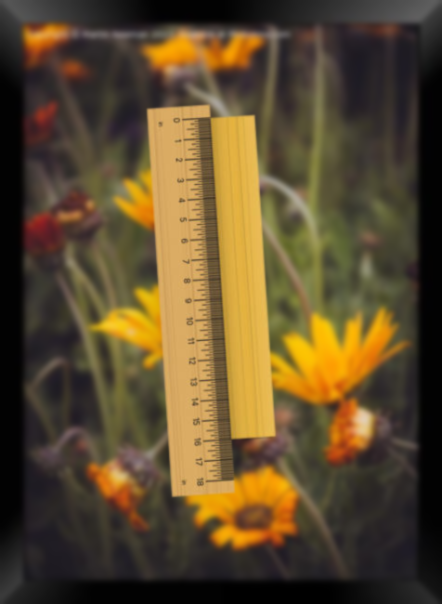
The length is 16in
